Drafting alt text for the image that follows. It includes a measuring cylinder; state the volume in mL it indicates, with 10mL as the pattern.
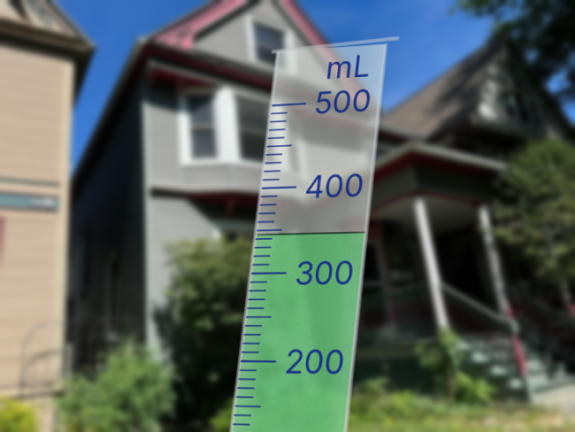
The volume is 345mL
